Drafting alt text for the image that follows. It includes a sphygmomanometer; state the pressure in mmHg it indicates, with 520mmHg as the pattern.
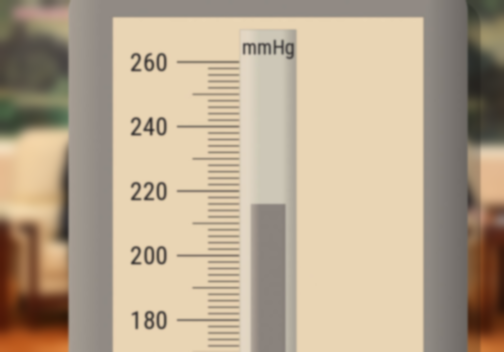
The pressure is 216mmHg
